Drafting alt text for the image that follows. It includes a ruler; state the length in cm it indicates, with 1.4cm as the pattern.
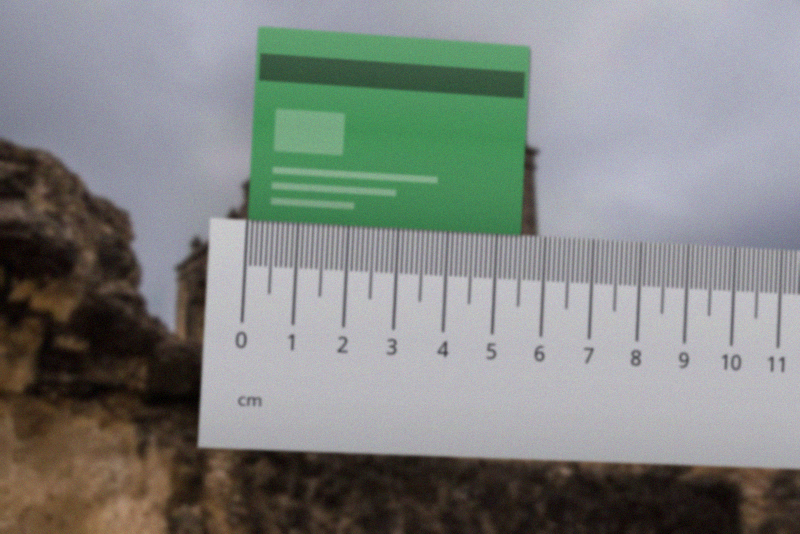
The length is 5.5cm
